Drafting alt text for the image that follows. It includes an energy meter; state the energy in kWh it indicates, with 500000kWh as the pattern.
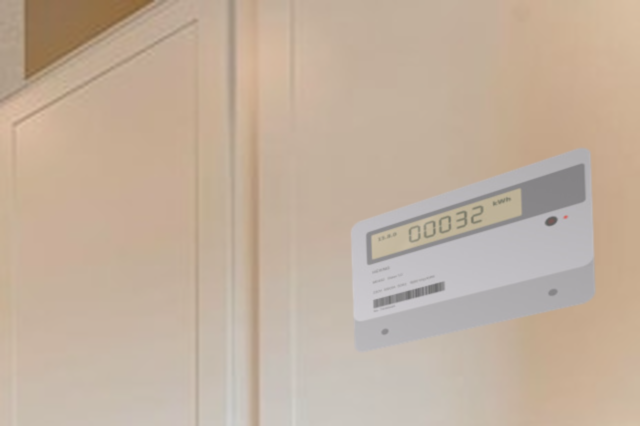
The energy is 32kWh
